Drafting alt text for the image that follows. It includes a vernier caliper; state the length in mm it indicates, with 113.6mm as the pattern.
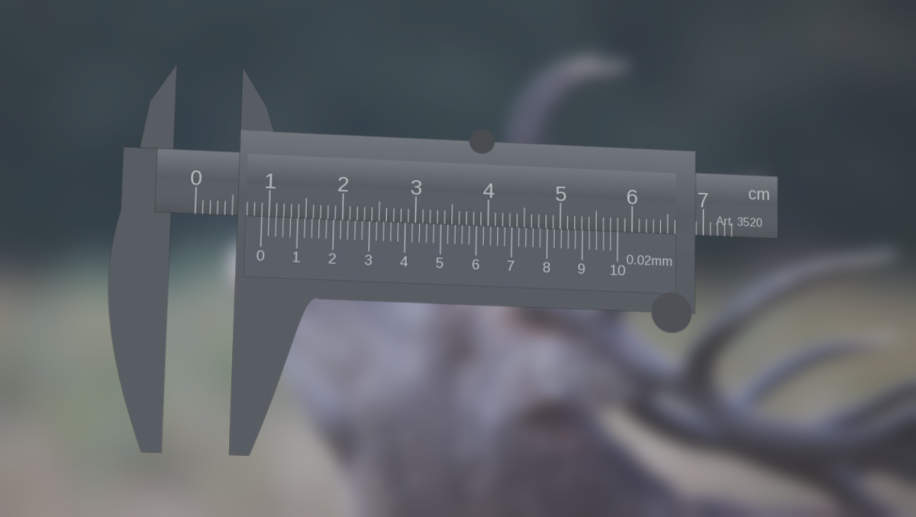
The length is 9.0mm
